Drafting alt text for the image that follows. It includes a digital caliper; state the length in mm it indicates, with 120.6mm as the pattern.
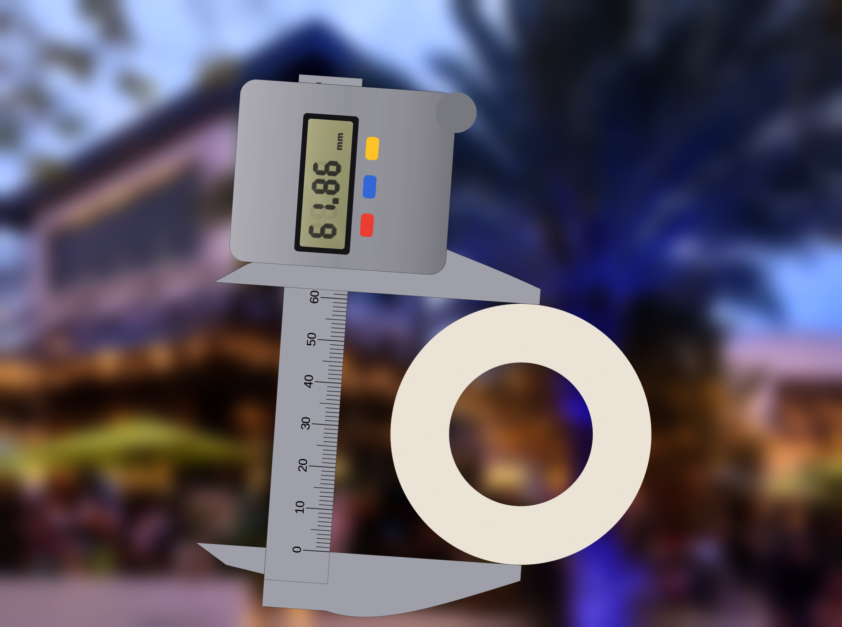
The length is 61.86mm
